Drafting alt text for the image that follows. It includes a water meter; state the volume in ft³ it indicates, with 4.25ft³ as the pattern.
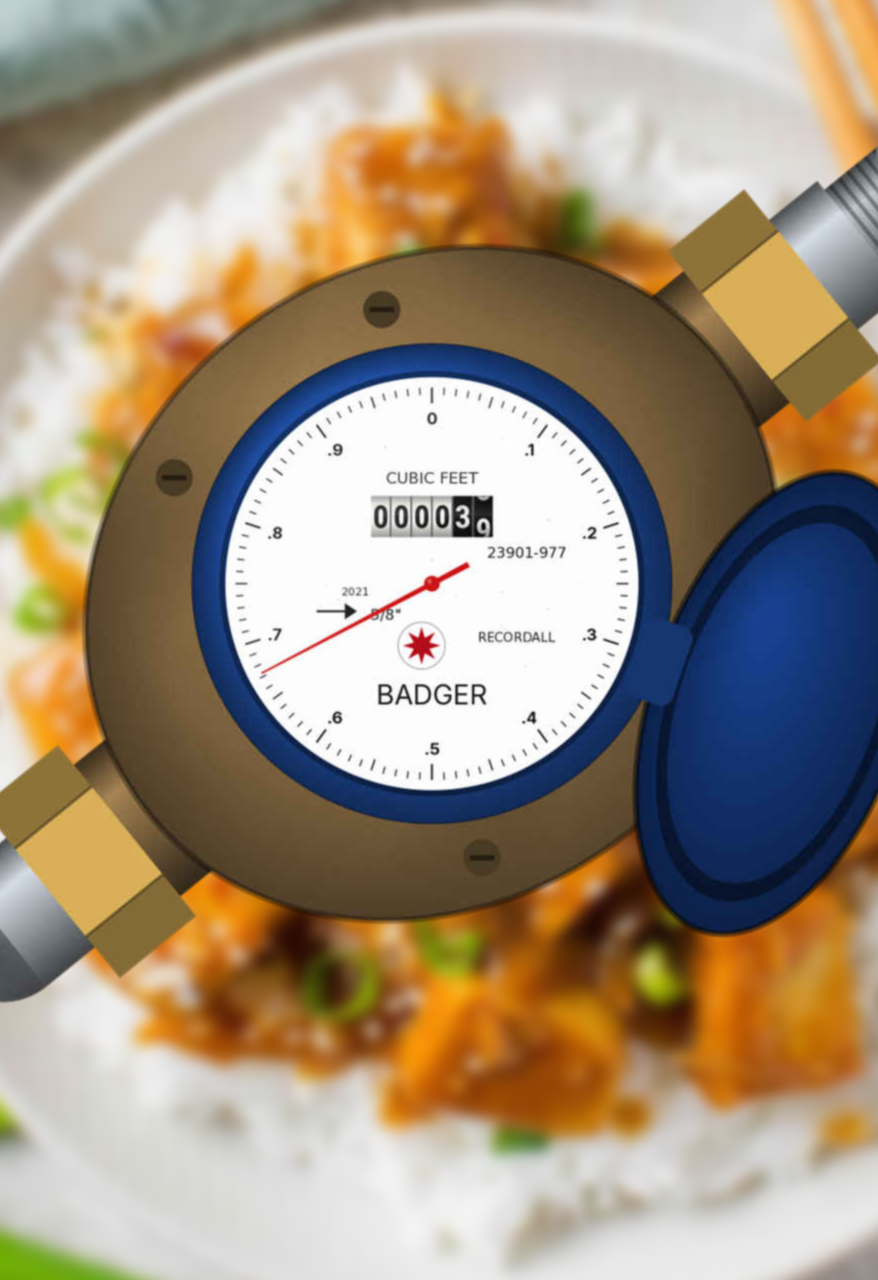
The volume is 38.67ft³
